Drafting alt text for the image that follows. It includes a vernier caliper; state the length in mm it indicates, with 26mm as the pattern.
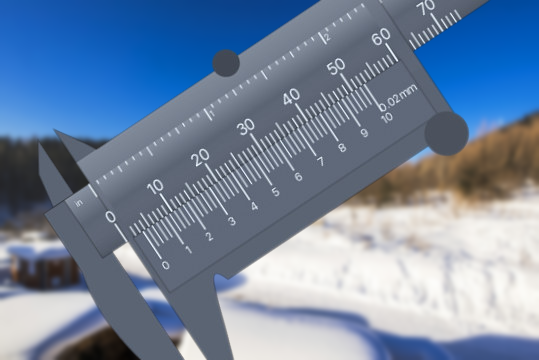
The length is 3.5mm
